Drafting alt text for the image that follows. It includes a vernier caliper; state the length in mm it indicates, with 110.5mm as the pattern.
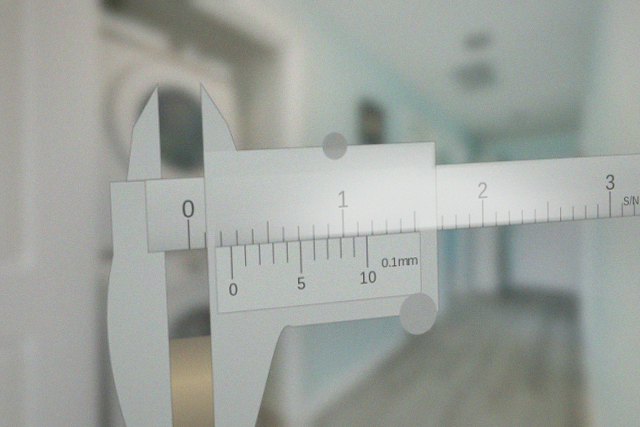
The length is 2.6mm
